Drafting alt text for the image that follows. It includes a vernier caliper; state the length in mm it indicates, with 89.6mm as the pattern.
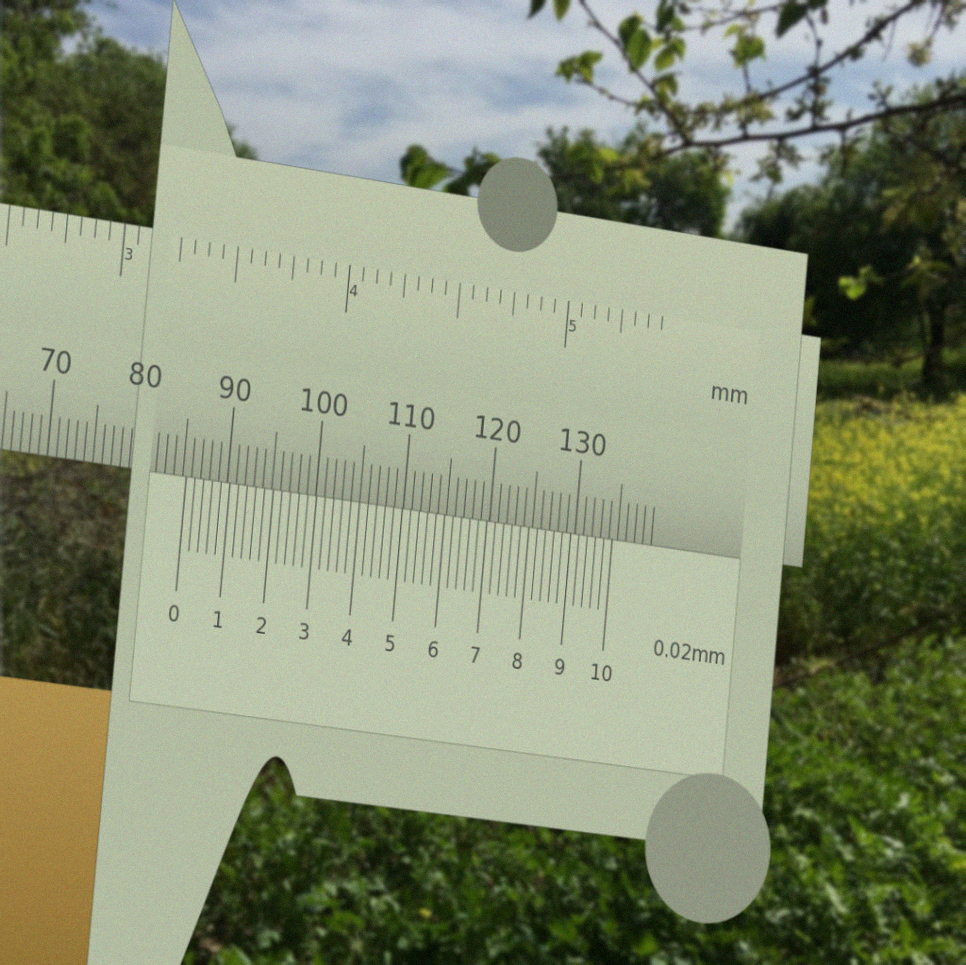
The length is 85.4mm
